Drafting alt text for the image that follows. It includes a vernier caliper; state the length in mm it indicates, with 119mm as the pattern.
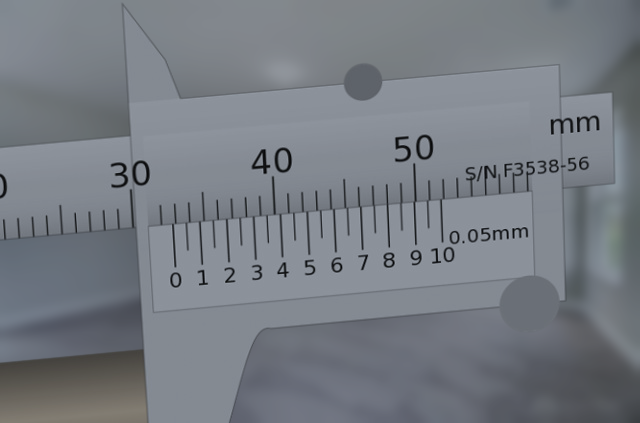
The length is 32.8mm
